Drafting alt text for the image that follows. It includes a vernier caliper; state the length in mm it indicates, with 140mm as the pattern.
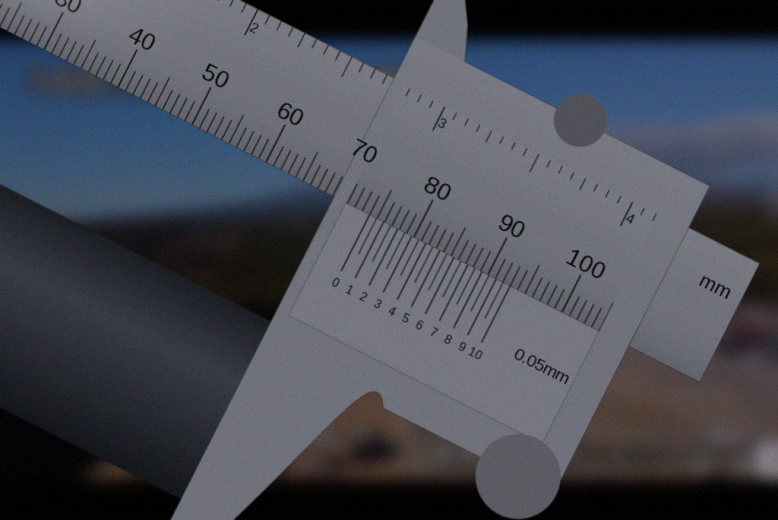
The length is 74.0mm
